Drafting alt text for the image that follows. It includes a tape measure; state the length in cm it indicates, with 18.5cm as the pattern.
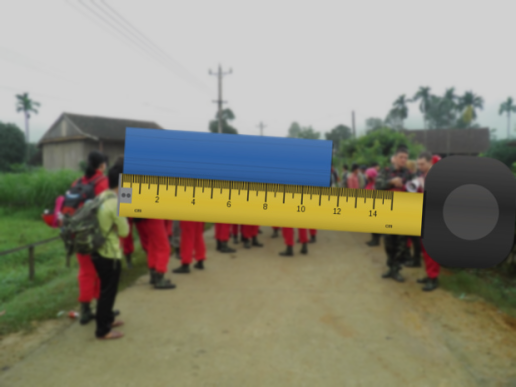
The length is 11.5cm
